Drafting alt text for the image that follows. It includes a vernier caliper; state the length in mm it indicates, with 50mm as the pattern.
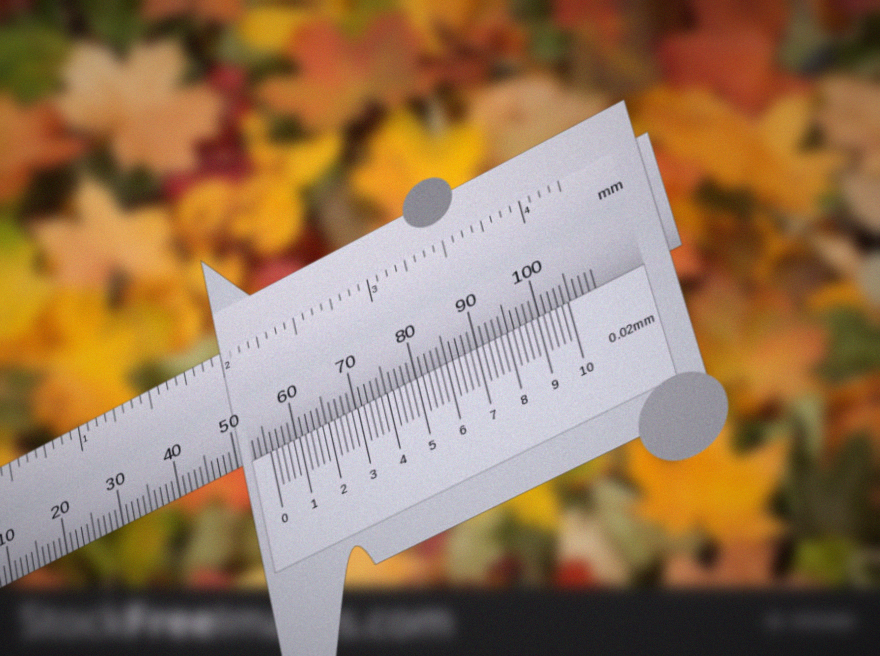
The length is 55.6mm
